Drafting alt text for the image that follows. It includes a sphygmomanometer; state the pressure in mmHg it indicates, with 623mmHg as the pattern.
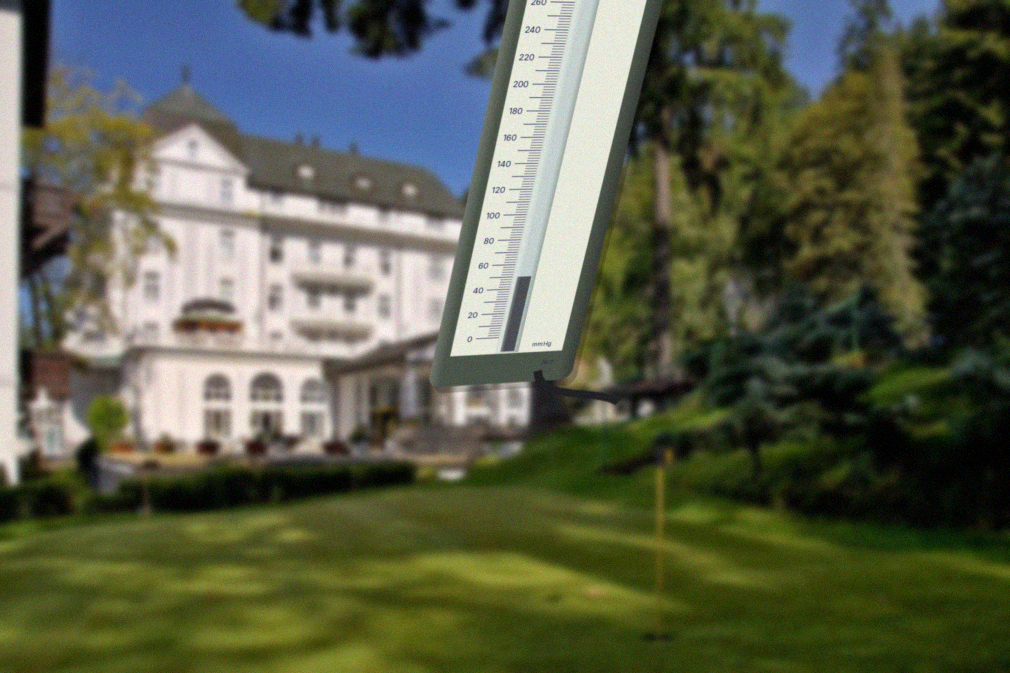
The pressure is 50mmHg
